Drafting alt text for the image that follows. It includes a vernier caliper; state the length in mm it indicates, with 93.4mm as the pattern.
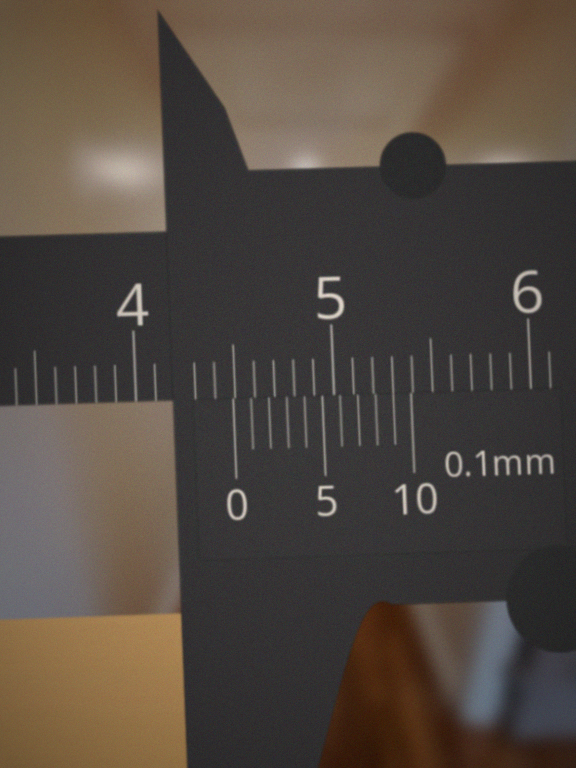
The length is 44.9mm
